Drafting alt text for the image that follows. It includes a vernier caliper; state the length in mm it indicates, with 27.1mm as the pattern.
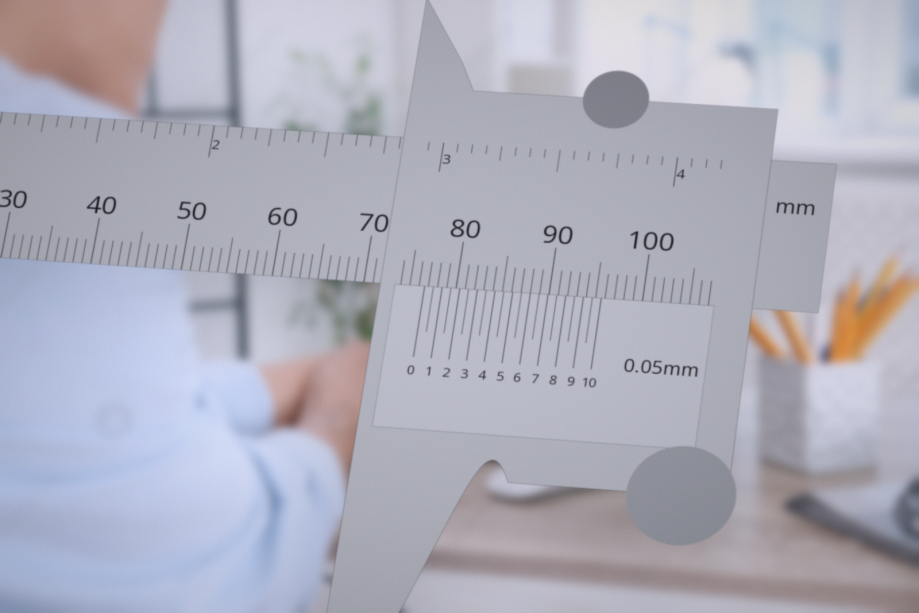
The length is 76.6mm
